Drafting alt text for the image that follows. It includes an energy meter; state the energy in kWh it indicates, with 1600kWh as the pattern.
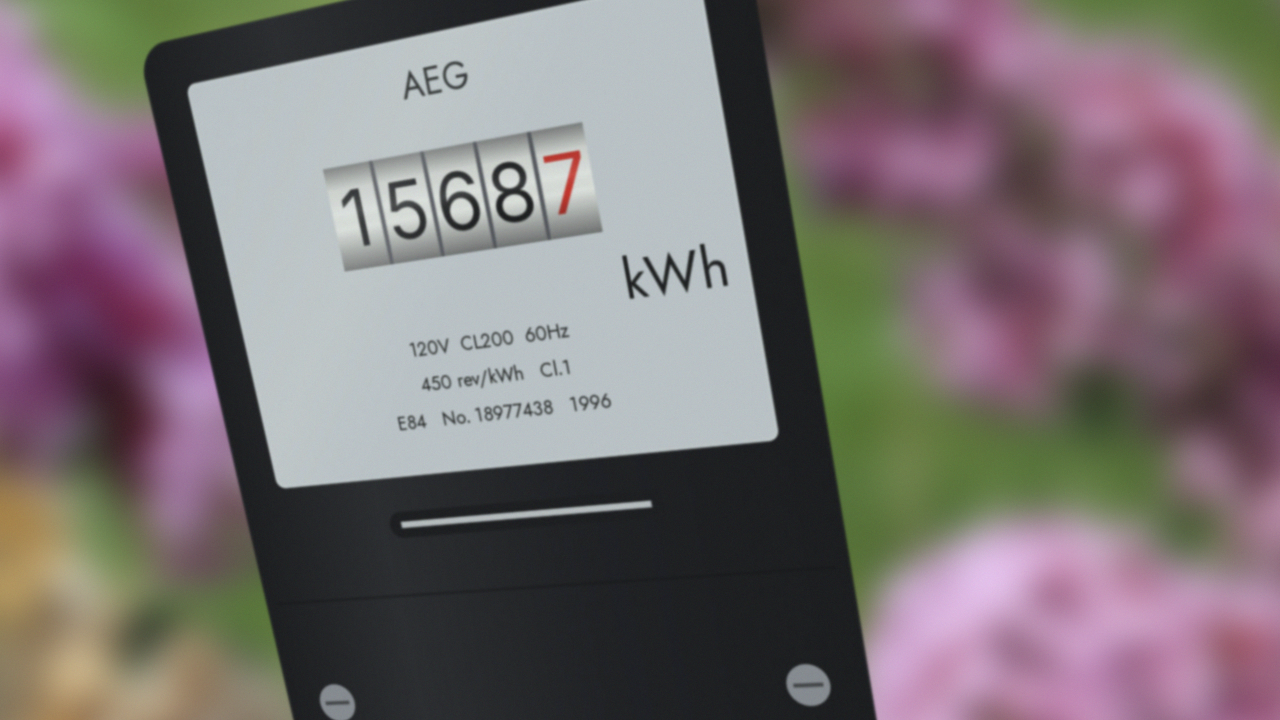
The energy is 1568.7kWh
